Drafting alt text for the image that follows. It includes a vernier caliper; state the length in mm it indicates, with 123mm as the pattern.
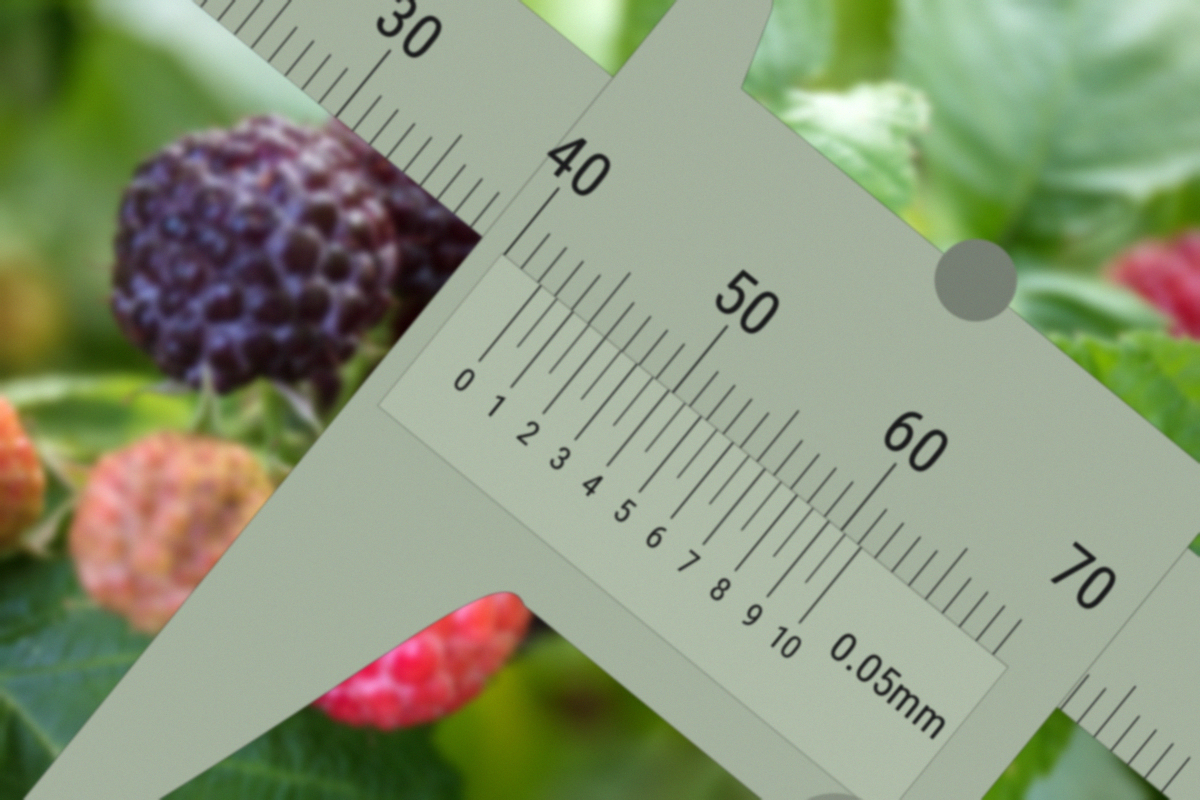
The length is 42.2mm
